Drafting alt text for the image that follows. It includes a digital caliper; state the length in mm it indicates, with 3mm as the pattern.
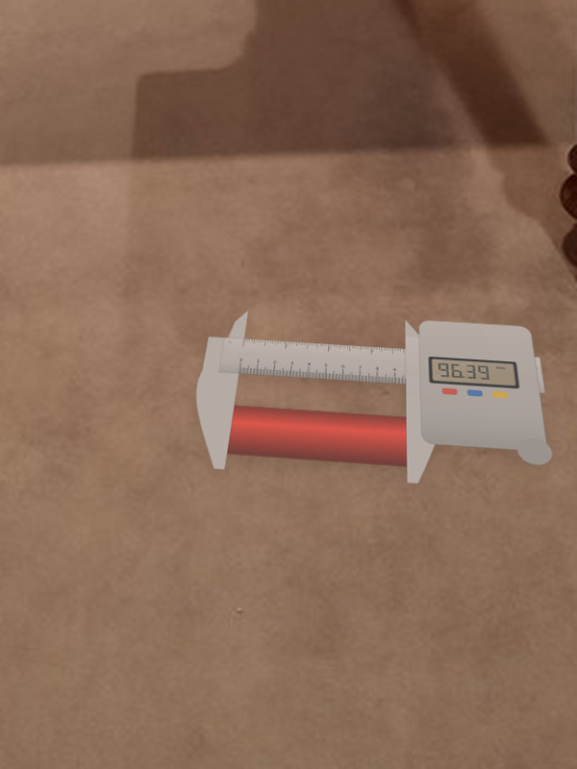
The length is 96.39mm
